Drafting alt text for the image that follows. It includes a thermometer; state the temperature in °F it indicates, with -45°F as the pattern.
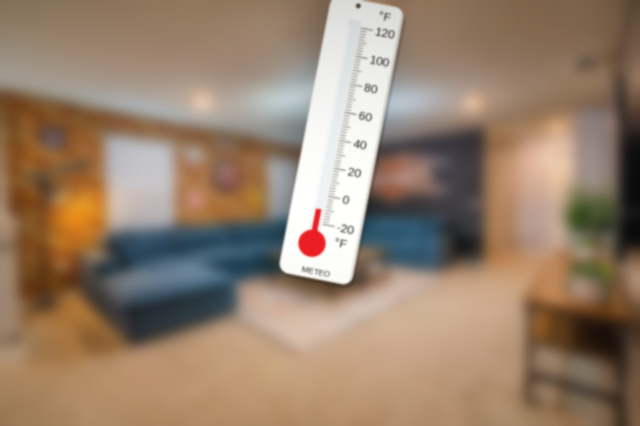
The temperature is -10°F
